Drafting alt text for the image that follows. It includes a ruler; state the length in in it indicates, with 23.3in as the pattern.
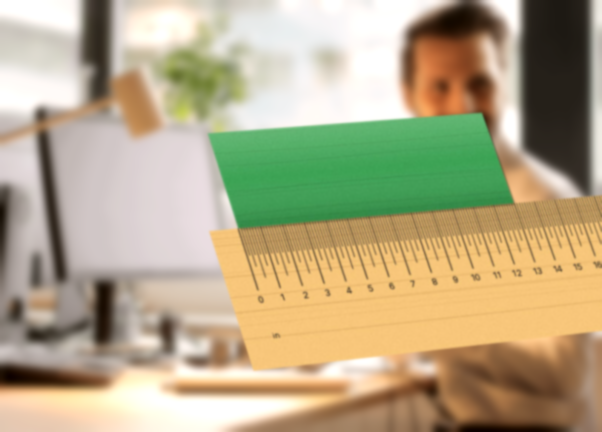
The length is 13in
